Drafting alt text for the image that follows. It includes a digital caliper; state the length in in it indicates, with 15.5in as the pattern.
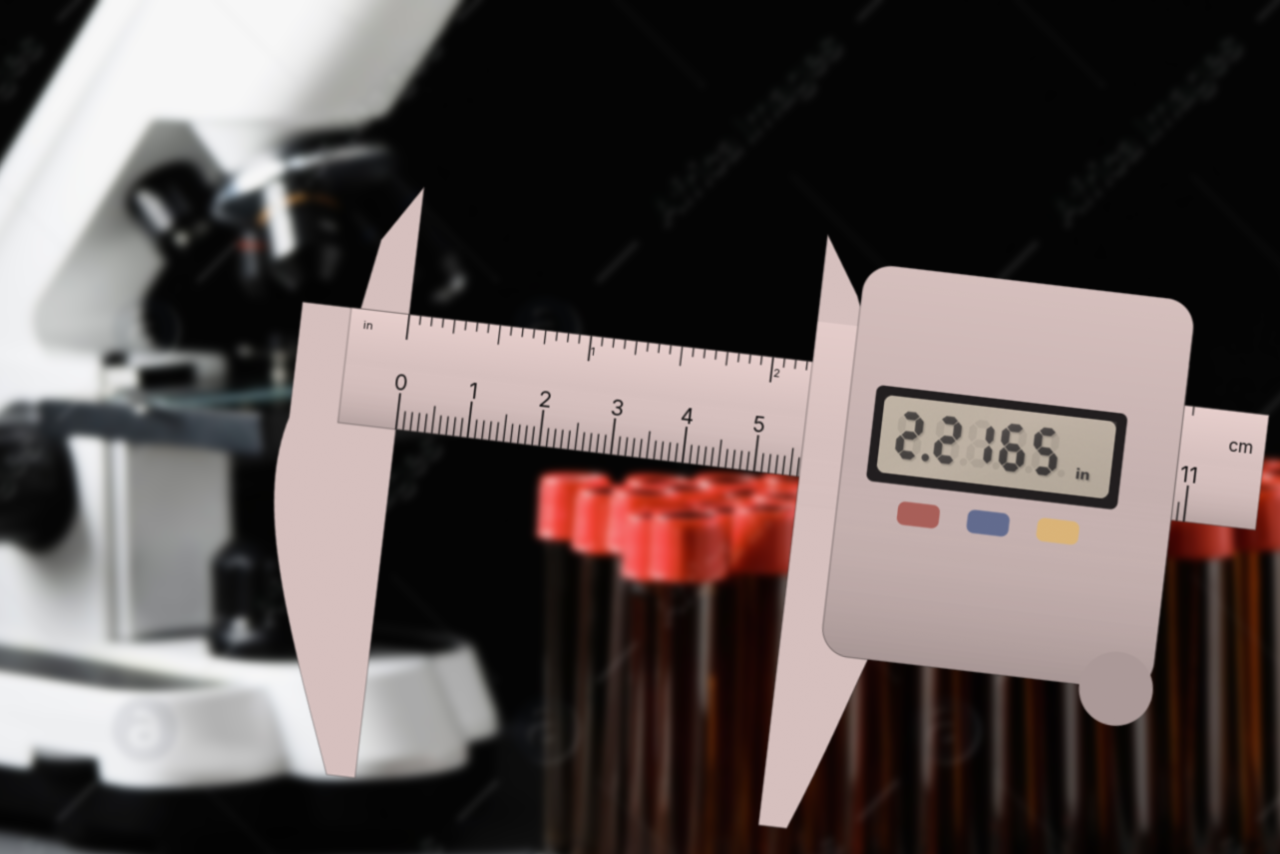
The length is 2.2165in
